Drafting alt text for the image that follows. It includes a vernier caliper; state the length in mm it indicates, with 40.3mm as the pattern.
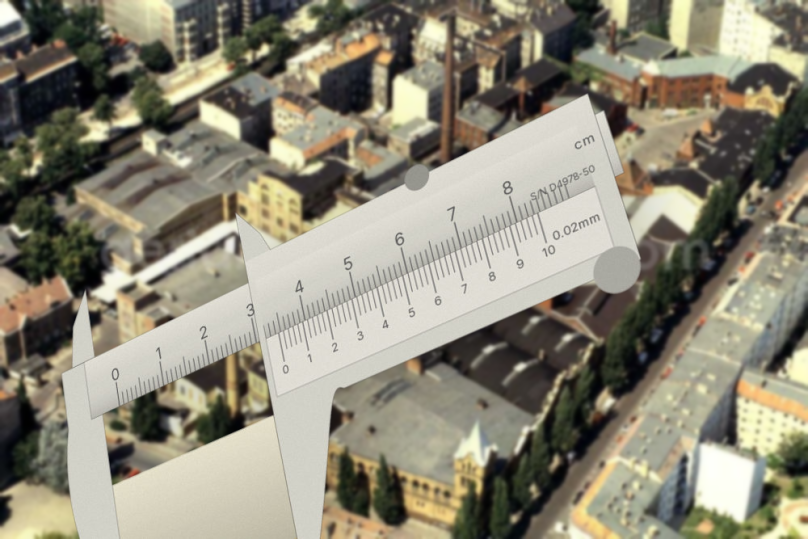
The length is 34.6mm
